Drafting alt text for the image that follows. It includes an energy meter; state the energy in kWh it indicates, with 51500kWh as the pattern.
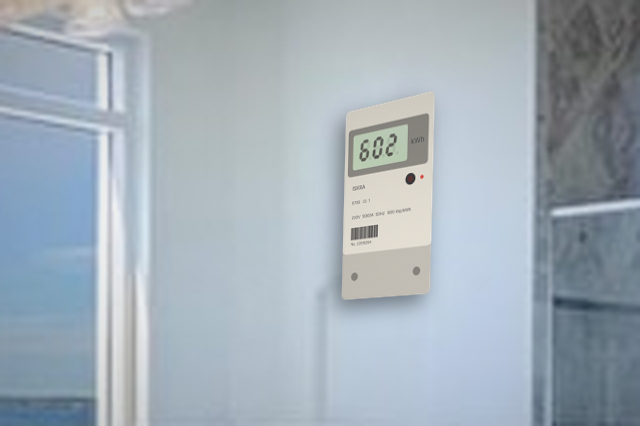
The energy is 602kWh
